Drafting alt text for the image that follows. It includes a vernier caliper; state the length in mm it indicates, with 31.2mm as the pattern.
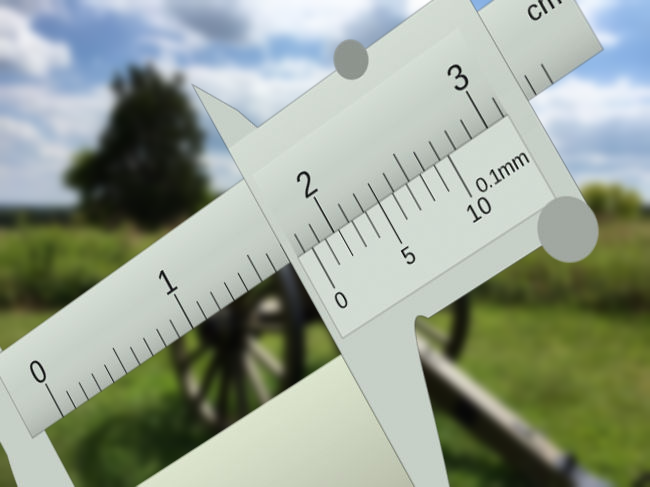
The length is 18.5mm
